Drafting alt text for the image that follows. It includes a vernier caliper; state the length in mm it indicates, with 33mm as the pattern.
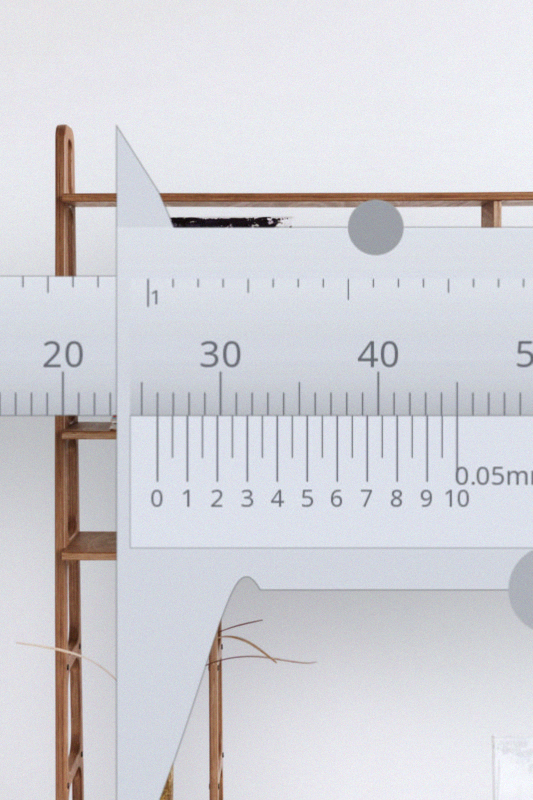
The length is 26.0mm
